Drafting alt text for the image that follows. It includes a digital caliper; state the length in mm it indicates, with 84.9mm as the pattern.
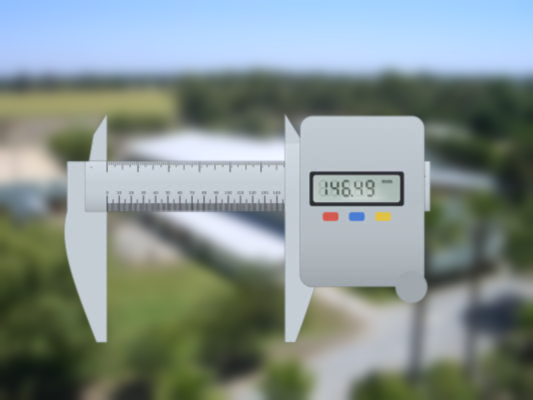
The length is 146.49mm
